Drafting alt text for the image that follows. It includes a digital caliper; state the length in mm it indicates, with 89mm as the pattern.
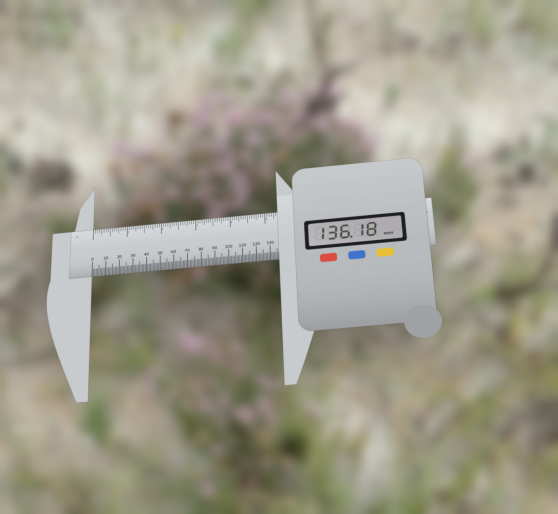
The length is 136.18mm
